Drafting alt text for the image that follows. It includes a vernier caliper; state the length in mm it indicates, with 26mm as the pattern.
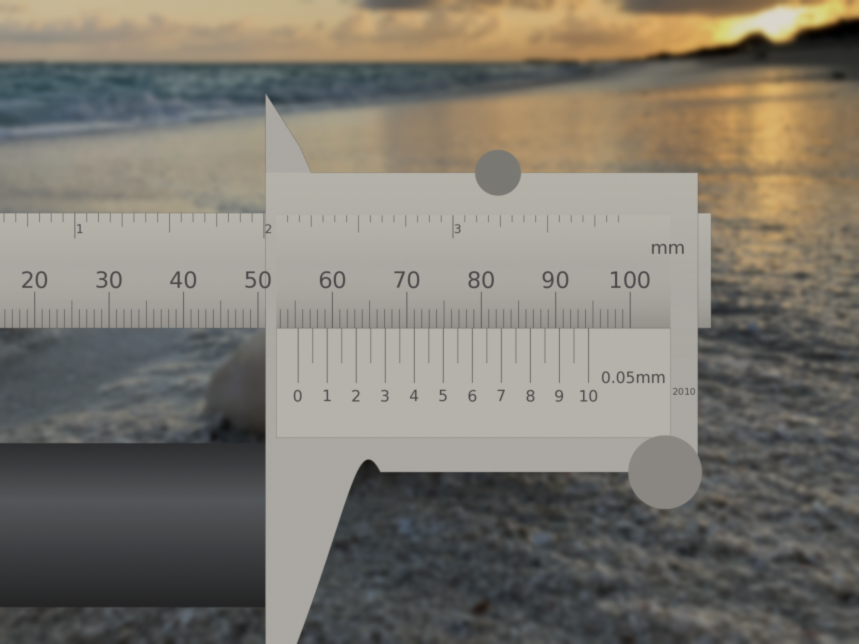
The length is 55.4mm
